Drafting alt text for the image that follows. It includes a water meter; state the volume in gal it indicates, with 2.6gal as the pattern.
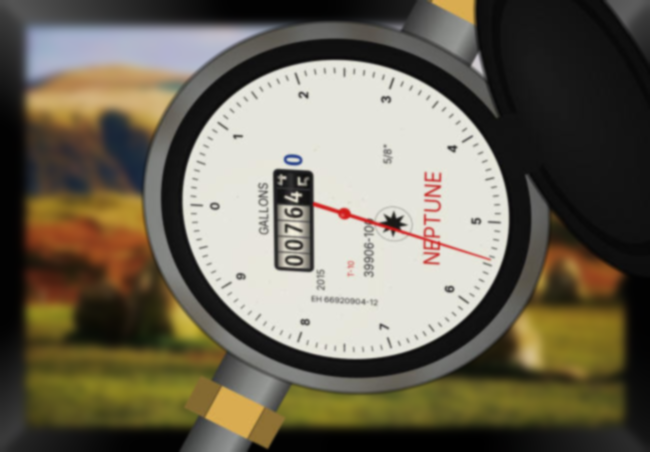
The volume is 76445.4gal
